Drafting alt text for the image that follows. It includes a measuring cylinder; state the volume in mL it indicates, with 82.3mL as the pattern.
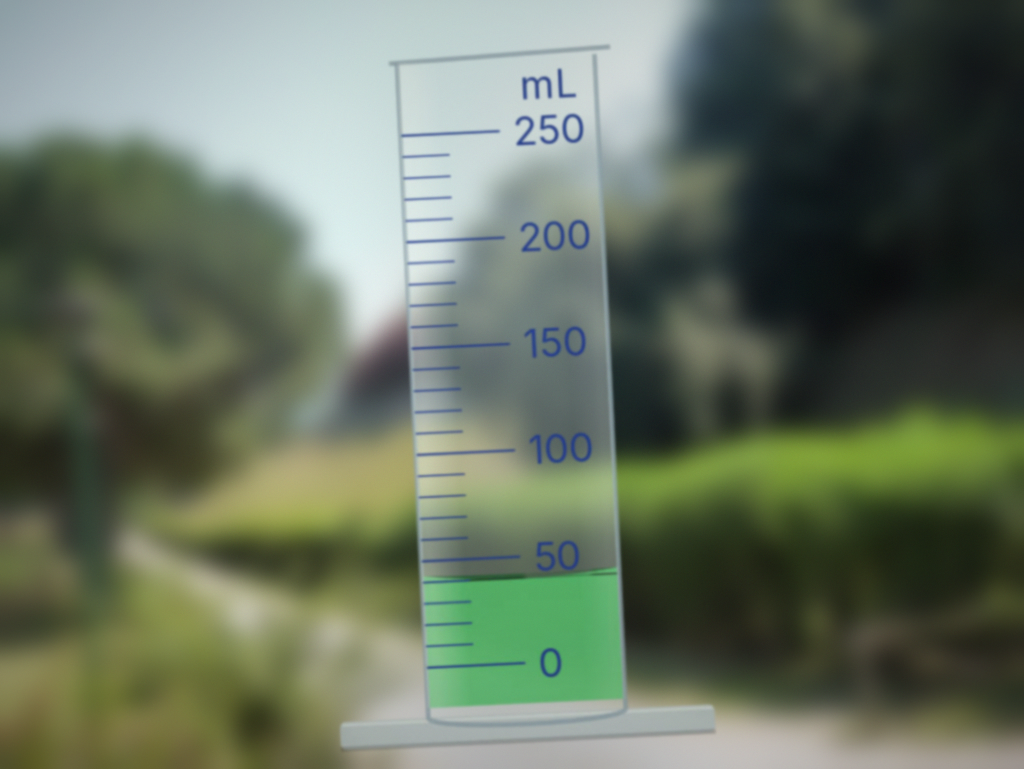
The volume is 40mL
